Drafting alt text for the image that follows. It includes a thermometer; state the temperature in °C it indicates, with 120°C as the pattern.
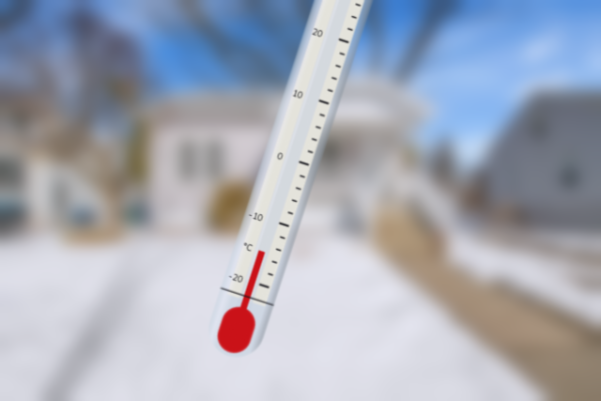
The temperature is -15°C
